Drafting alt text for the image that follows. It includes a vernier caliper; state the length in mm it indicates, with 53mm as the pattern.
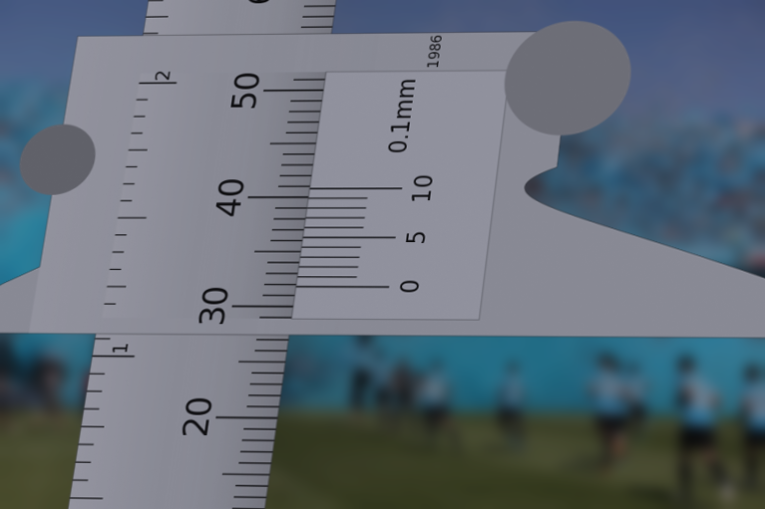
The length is 31.8mm
